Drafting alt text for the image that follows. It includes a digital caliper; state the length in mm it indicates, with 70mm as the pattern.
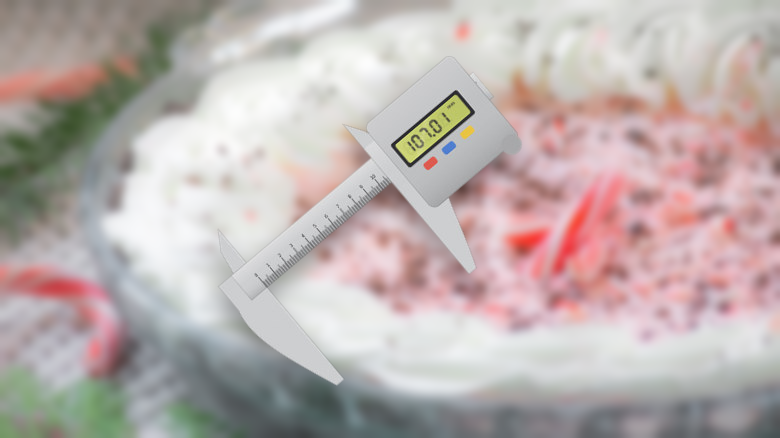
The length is 107.01mm
